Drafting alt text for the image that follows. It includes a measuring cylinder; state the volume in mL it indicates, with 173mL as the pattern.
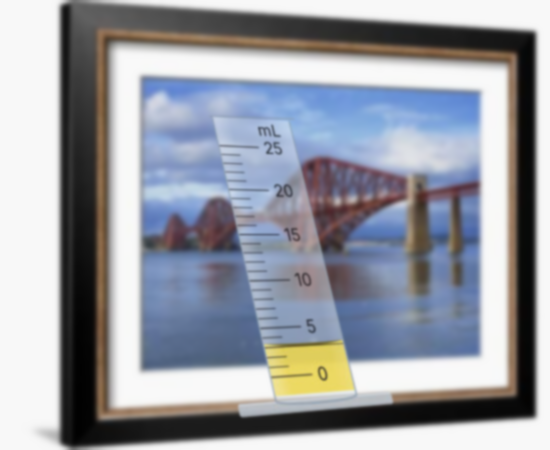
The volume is 3mL
